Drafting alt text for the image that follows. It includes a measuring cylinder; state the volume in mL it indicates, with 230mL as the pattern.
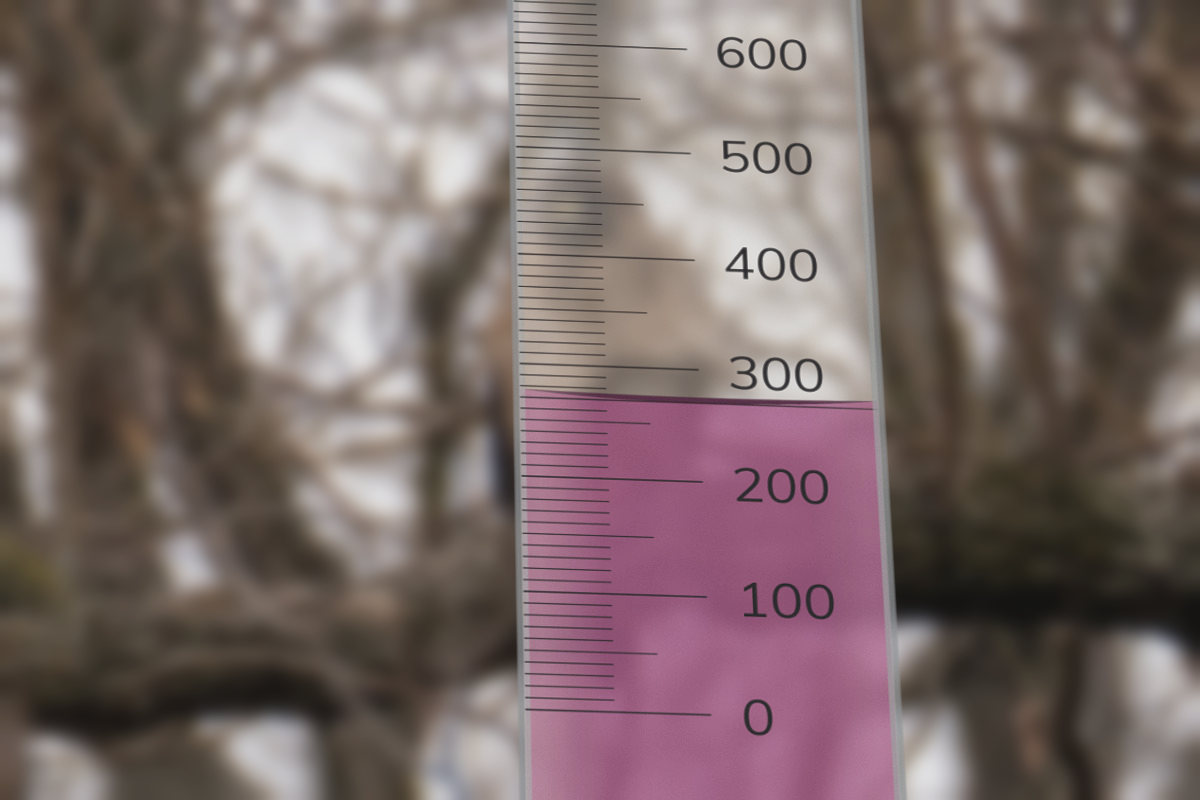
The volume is 270mL
